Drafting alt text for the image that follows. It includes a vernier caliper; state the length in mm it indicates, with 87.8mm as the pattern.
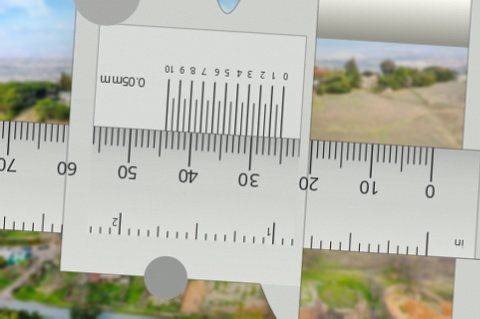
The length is 25.2mm
